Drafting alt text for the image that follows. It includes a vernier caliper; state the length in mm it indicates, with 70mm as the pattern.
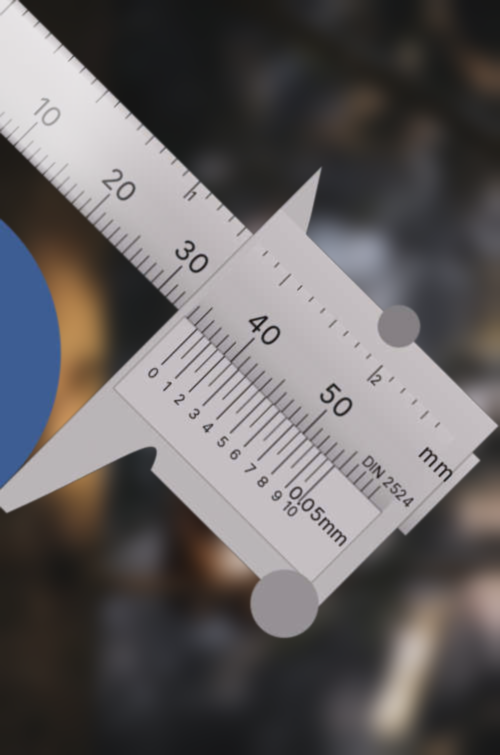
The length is 35.4mm
